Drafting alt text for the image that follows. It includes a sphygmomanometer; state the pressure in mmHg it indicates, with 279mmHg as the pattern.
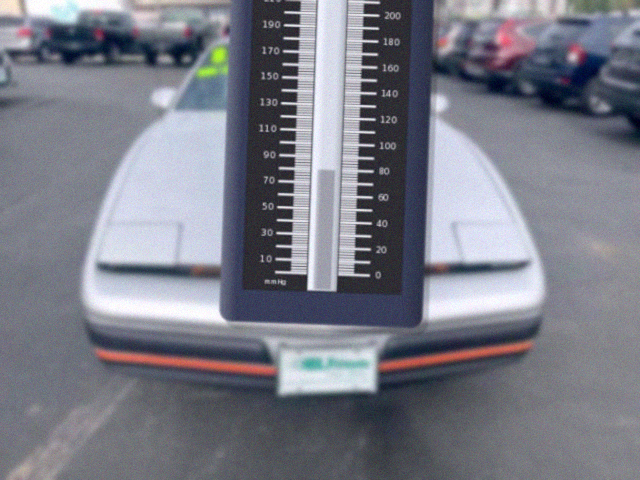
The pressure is 80mmHg
